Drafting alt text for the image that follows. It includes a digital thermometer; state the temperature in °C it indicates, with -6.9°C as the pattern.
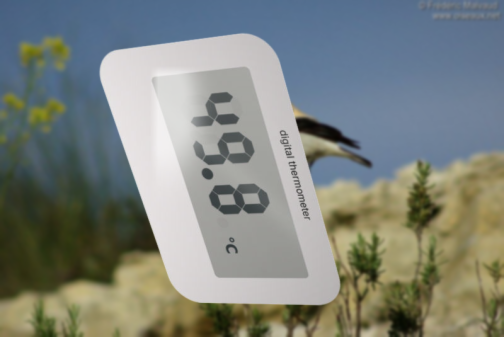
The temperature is 49.8°C
